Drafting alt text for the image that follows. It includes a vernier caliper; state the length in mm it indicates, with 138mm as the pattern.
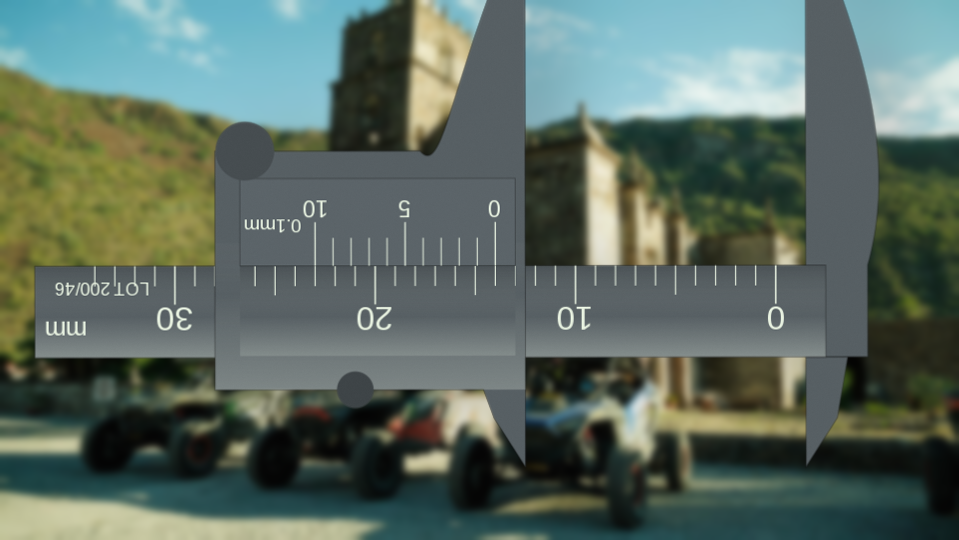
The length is 14.0mm
